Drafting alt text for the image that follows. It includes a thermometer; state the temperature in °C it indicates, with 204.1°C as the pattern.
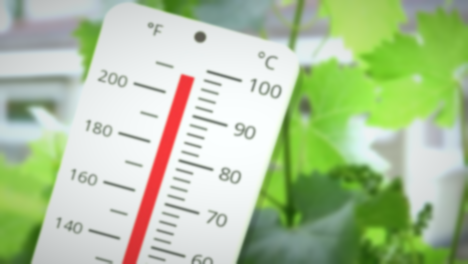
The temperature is 98°C
